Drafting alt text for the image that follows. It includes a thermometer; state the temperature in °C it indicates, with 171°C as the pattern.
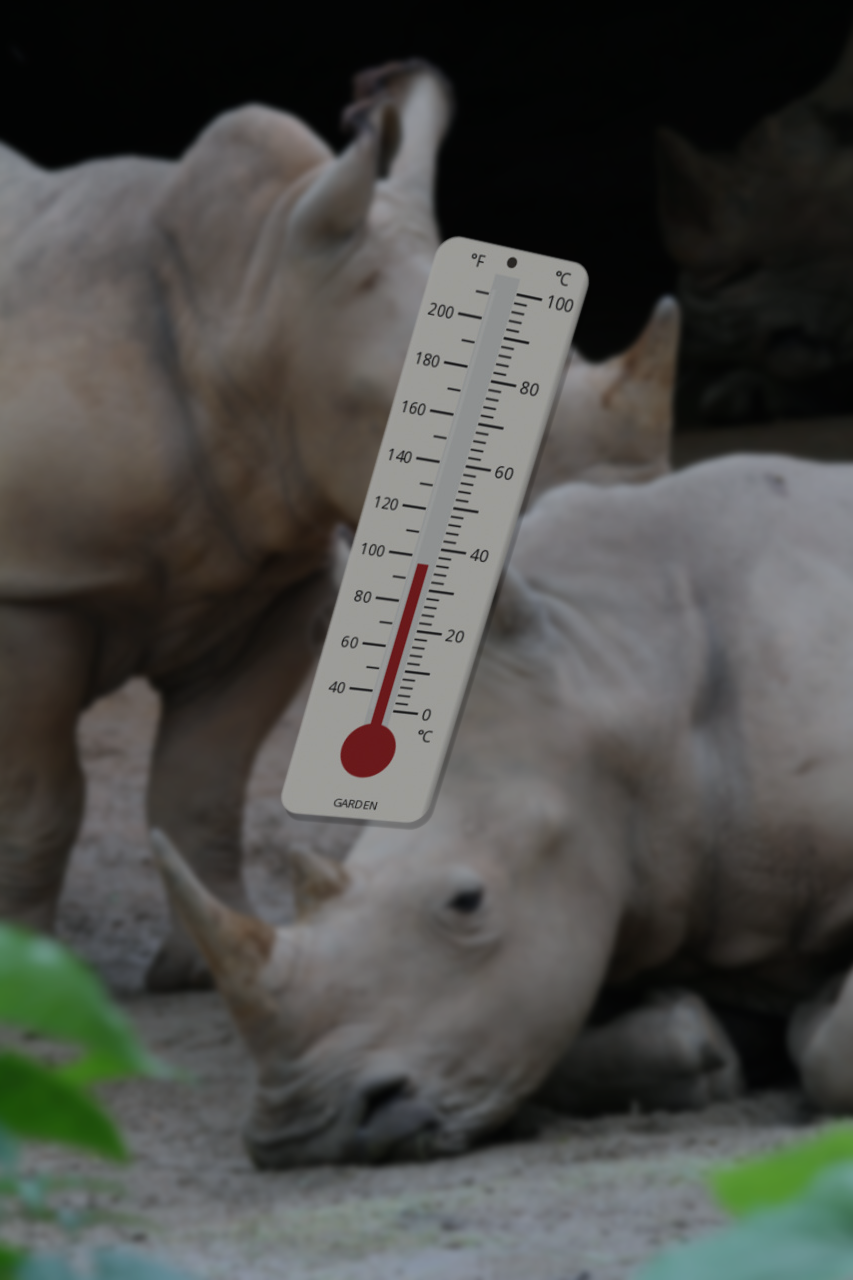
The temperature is 36°C
